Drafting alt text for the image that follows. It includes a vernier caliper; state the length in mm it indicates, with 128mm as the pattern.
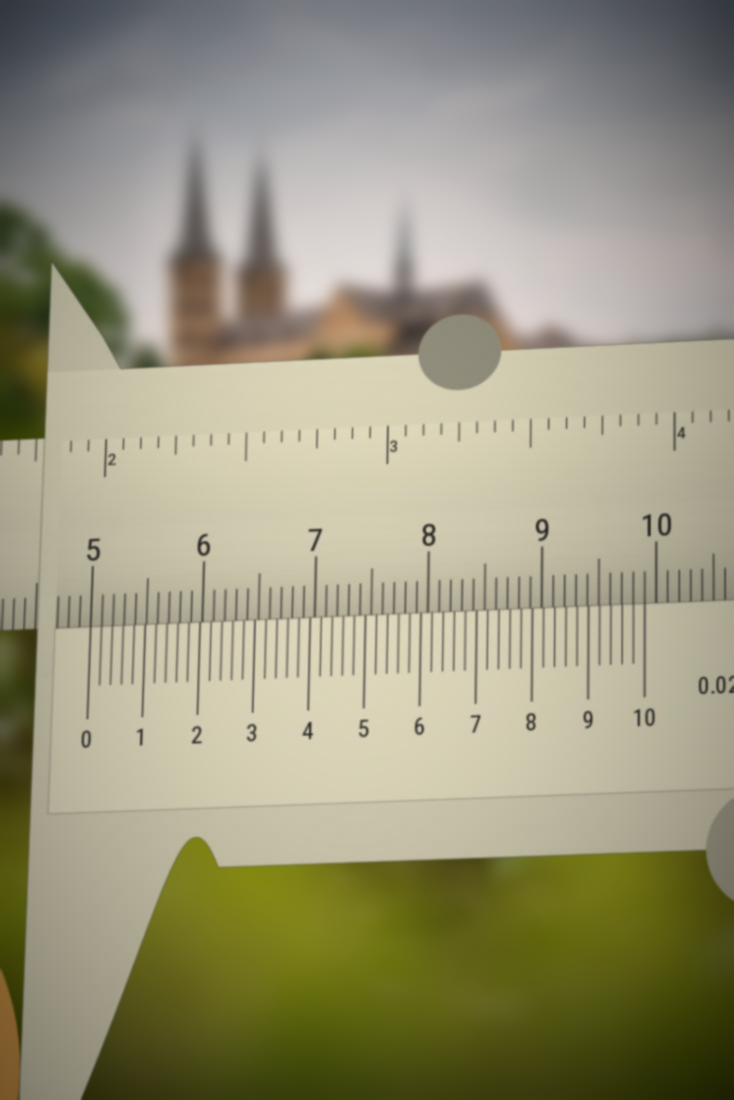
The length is 50.0mm
